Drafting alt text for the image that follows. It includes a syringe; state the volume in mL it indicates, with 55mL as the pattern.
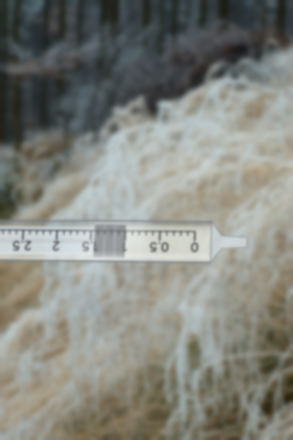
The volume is 1mL
